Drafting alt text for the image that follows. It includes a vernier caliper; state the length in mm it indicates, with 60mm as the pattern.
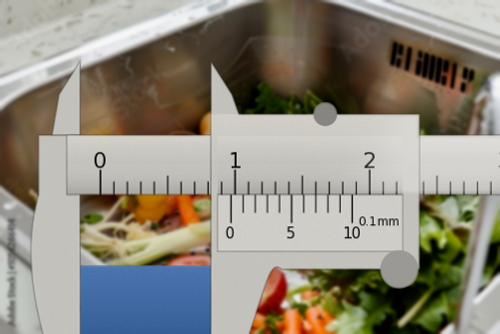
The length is 9.7mm
